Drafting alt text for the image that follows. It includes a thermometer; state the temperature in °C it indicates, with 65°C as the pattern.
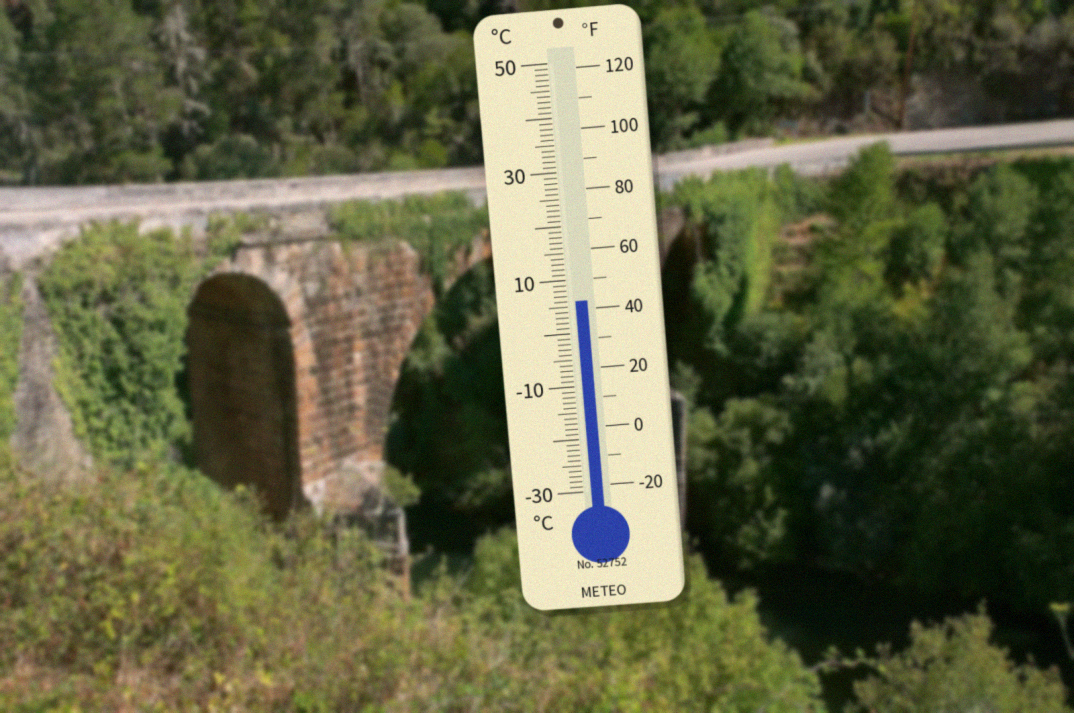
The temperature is 6°C
